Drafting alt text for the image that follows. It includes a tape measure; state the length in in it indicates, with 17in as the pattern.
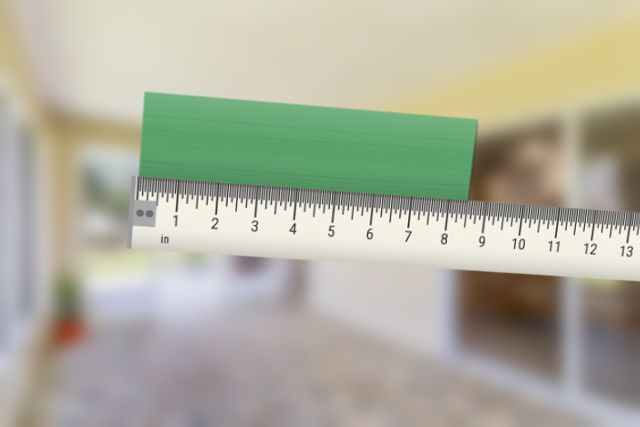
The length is 8.5in
